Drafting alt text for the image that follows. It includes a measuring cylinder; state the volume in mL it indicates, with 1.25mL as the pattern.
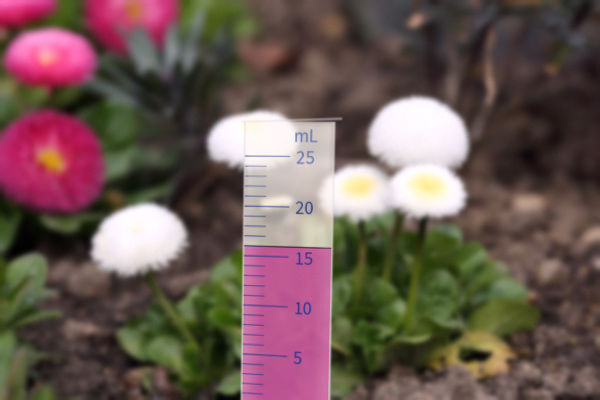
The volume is 16mL
